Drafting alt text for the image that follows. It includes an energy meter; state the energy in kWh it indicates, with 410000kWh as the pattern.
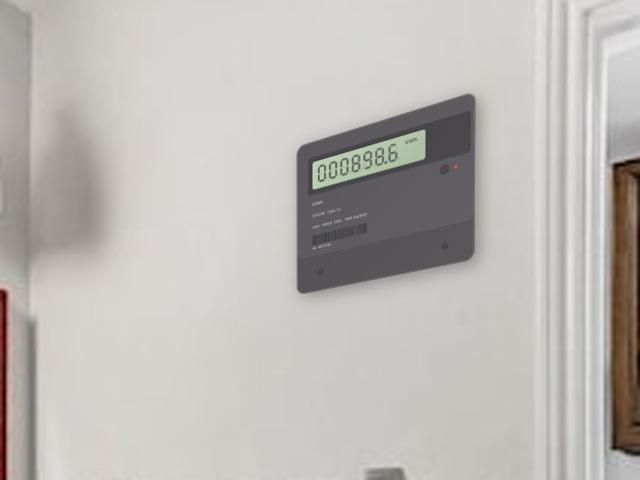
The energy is 898.6kWh
